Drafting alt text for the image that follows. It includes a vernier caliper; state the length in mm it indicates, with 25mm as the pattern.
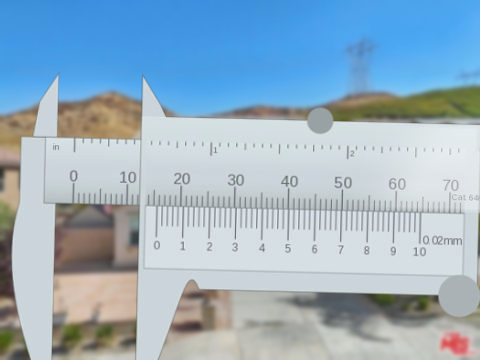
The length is 15.6mm
